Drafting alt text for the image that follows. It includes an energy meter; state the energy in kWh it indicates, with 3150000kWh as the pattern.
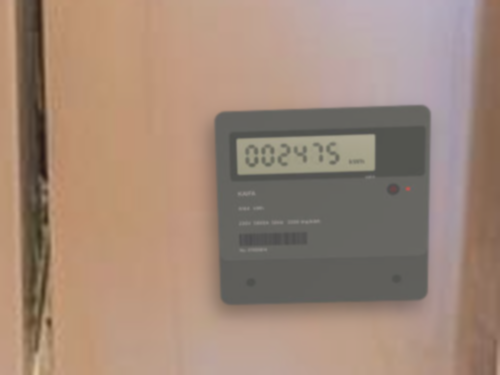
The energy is 2475kWh
